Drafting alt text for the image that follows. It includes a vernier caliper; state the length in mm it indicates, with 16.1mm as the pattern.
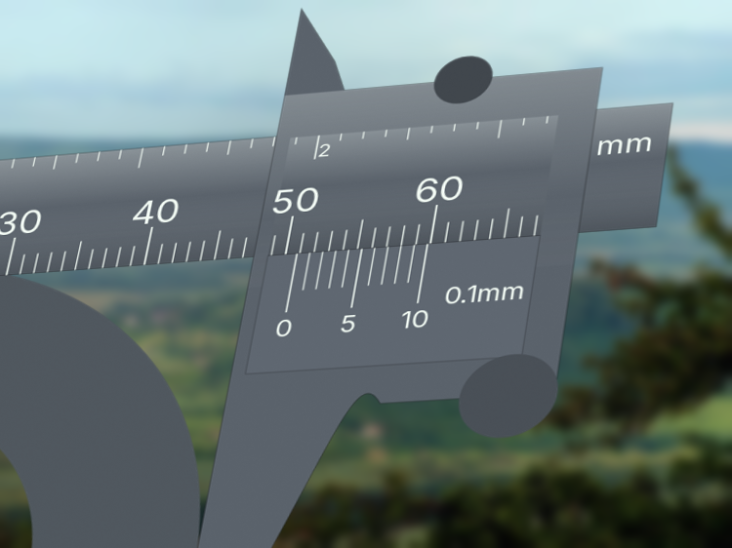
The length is 50.8mm
